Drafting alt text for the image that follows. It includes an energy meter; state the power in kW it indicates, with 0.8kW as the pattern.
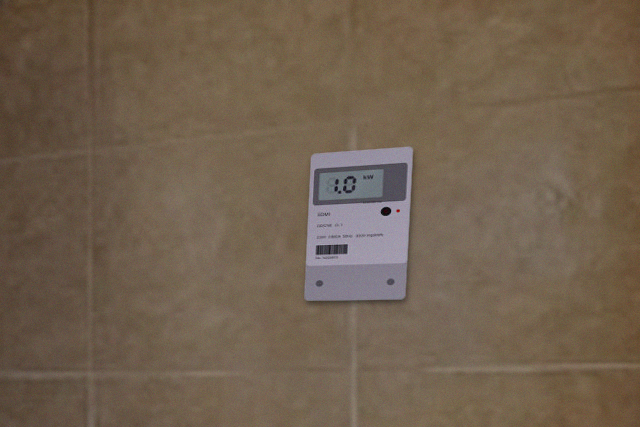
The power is 1.0kW
